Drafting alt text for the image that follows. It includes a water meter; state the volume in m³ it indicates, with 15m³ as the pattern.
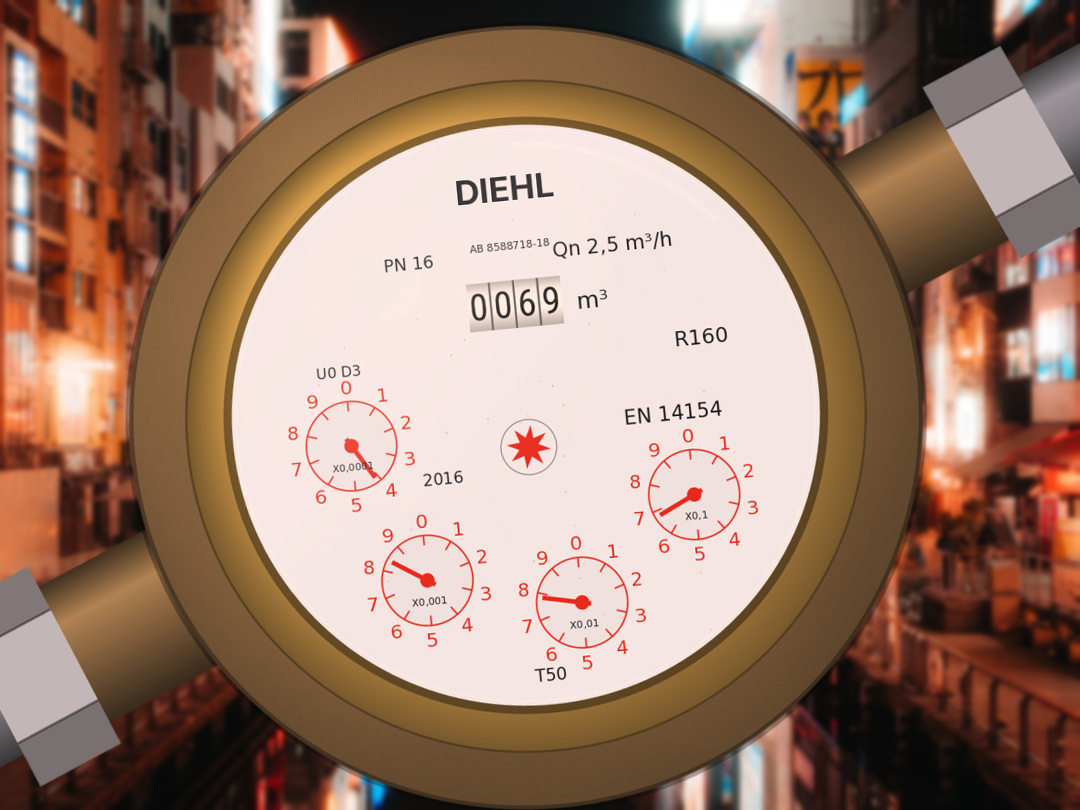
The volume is 69.6784m³
